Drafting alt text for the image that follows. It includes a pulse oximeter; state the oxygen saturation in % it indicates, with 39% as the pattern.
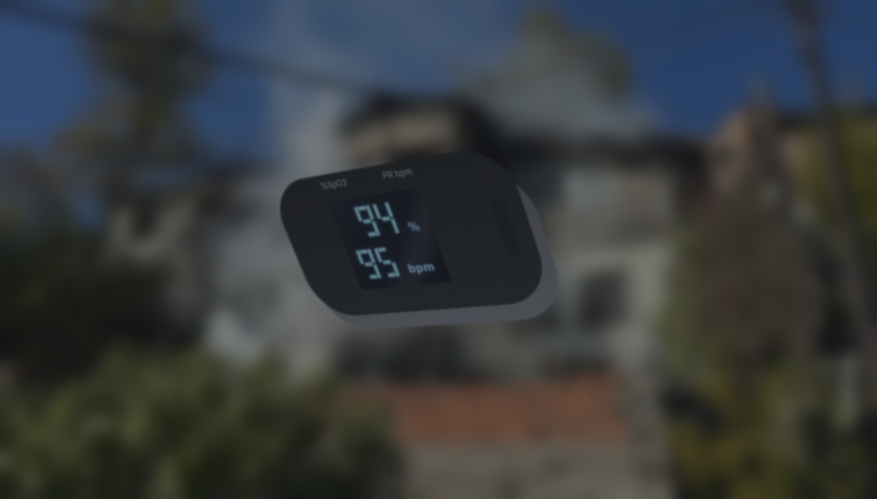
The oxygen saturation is 94%
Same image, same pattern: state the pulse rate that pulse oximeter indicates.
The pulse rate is 95bpm
